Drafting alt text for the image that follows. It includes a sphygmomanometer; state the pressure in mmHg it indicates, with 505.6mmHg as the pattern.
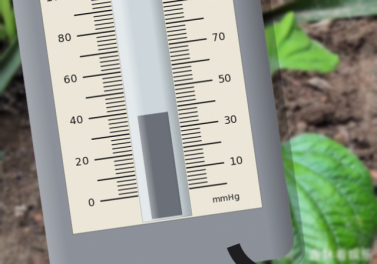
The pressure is 38mmHg
